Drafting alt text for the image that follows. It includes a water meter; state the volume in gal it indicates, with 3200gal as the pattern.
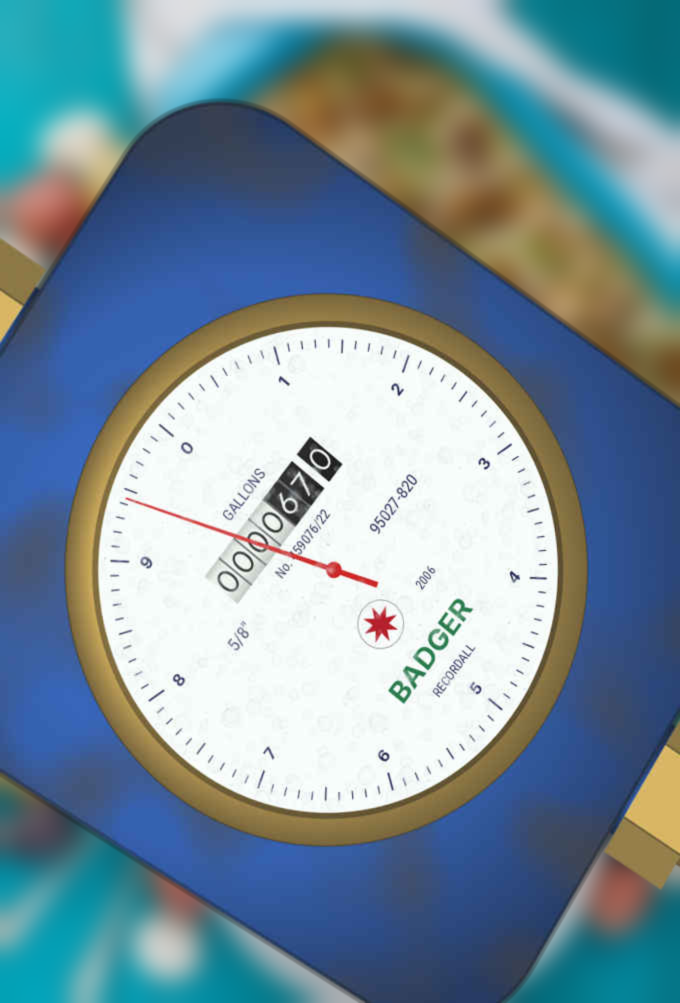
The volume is 669.4gal
